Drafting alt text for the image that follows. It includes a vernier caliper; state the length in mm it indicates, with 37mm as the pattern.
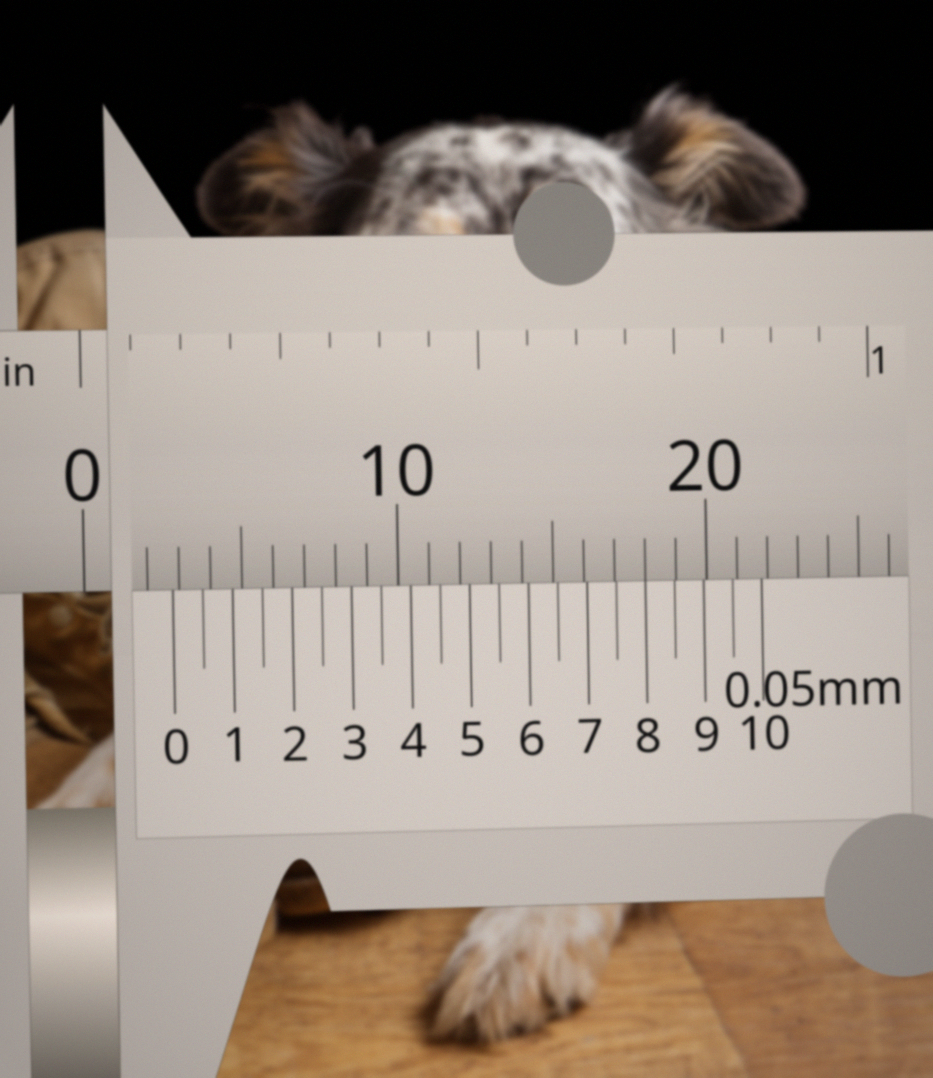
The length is 2.80mm
